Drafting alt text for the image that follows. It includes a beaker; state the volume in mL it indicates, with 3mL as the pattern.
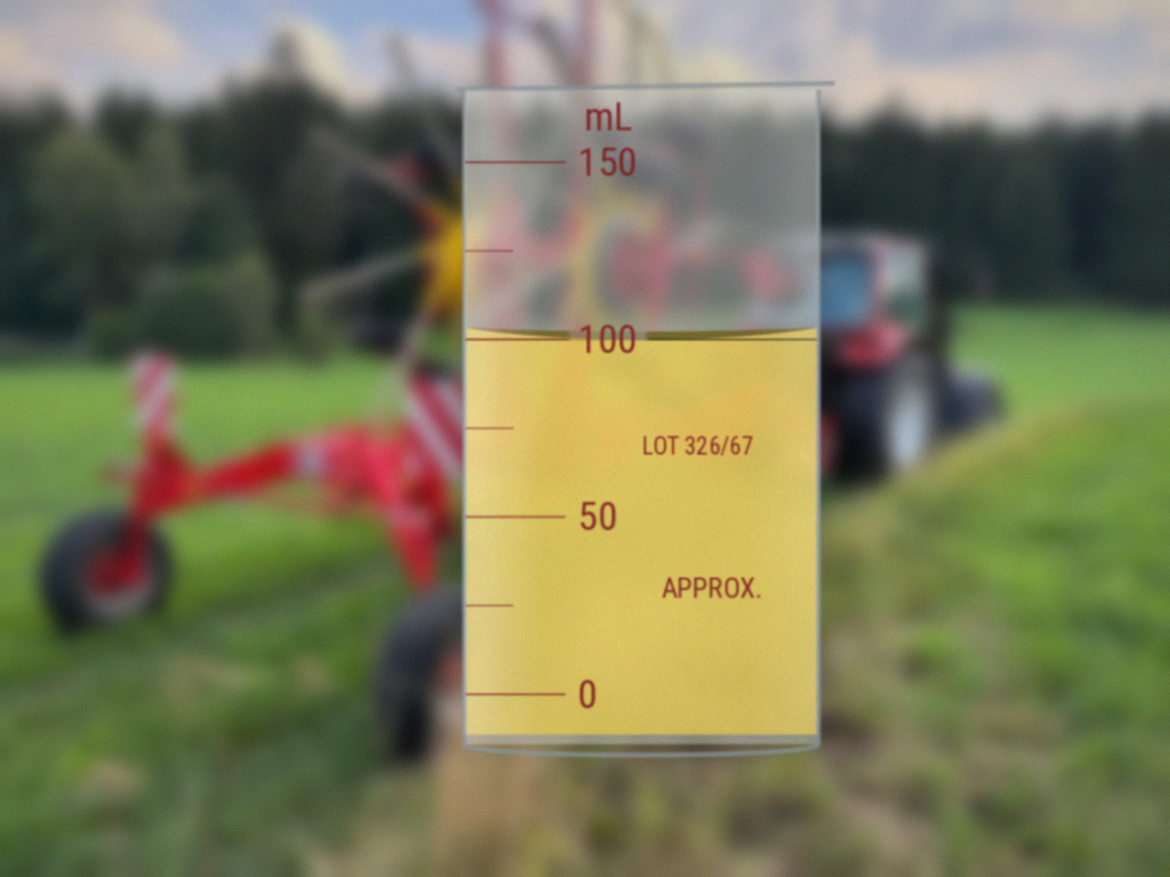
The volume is 100mL
